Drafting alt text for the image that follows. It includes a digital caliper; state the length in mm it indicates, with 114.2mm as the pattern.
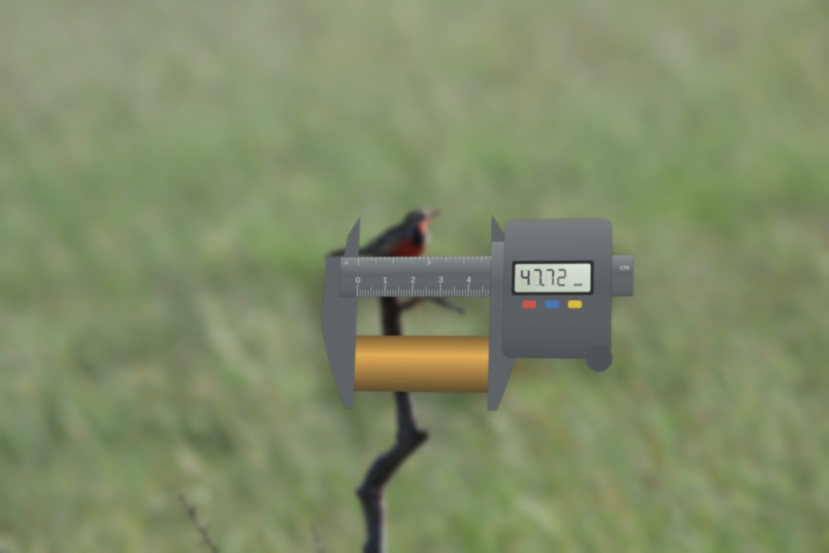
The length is 47.72mm
